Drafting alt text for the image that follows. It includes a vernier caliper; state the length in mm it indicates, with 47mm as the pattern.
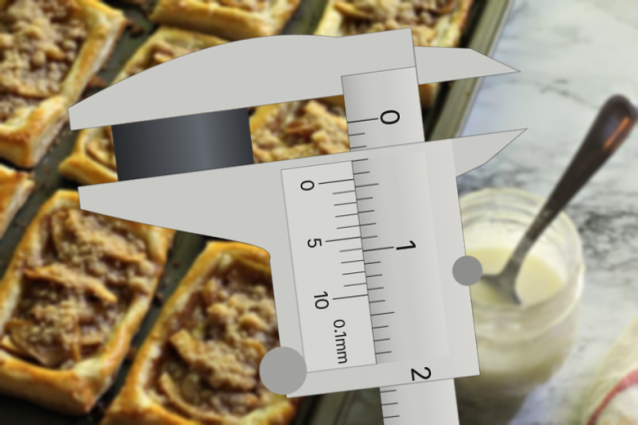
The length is 4.4mm
